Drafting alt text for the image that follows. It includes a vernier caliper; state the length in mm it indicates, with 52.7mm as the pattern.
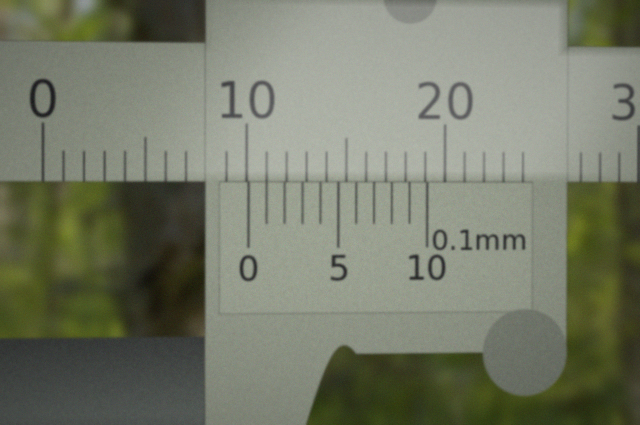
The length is 10.1mm
